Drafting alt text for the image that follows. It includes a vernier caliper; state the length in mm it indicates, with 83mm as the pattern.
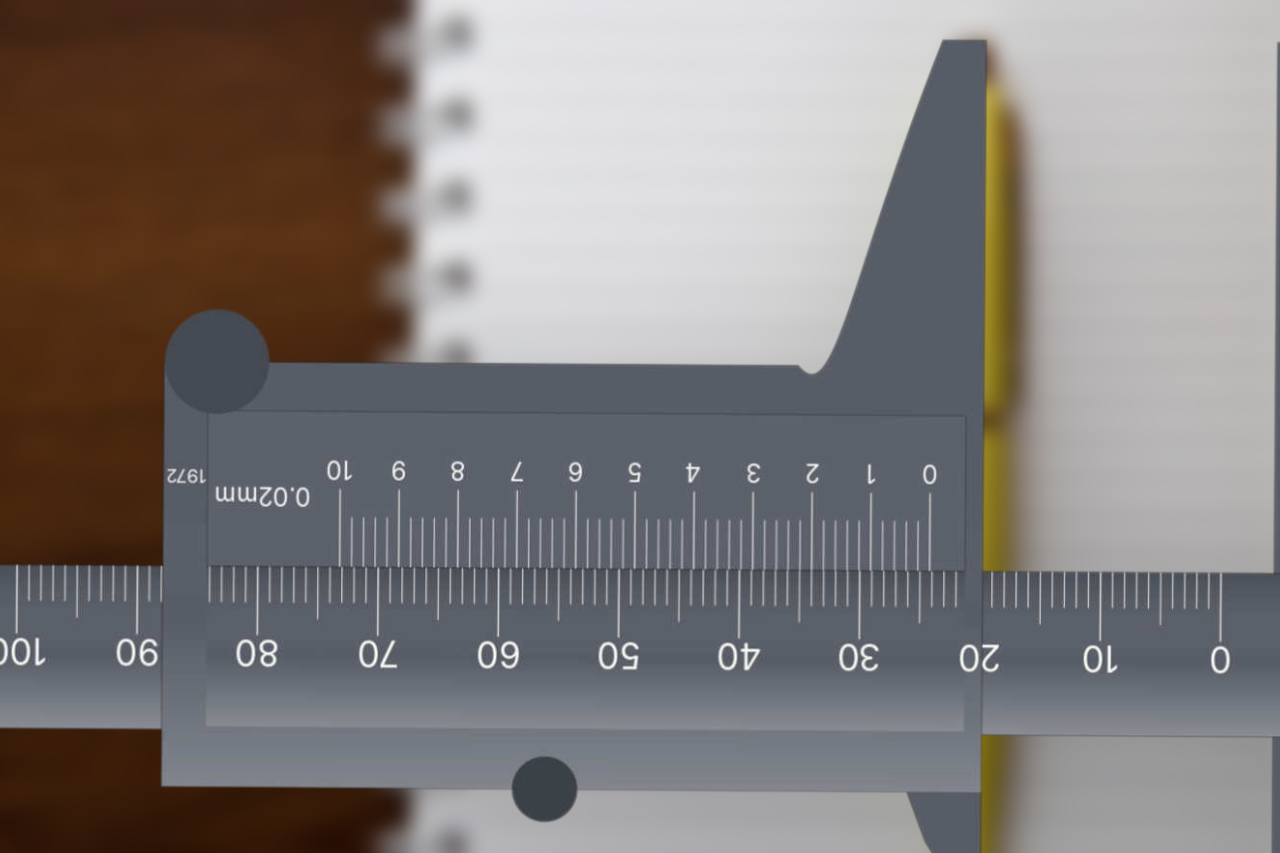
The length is 24.2mm
